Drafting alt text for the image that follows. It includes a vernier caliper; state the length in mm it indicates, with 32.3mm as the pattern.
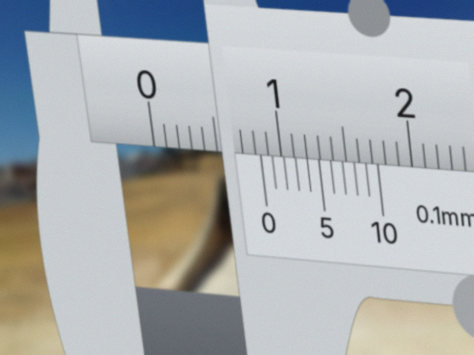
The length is 8.4mm
